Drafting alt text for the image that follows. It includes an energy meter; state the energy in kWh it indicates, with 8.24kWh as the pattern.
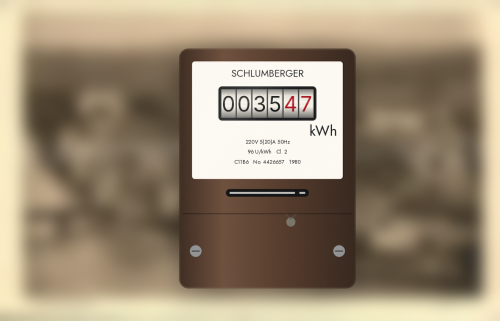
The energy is 35.47kWh
